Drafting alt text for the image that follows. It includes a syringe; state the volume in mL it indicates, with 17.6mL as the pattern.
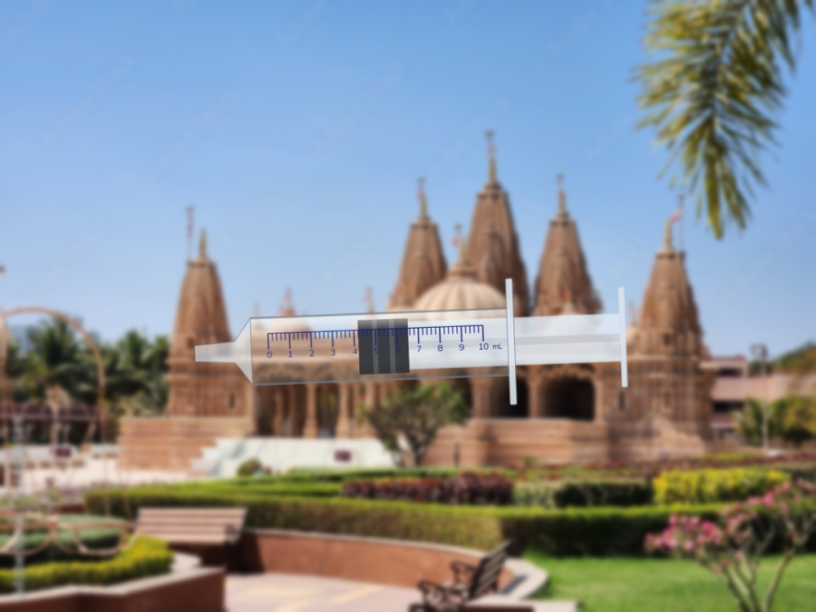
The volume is 4.2mL
